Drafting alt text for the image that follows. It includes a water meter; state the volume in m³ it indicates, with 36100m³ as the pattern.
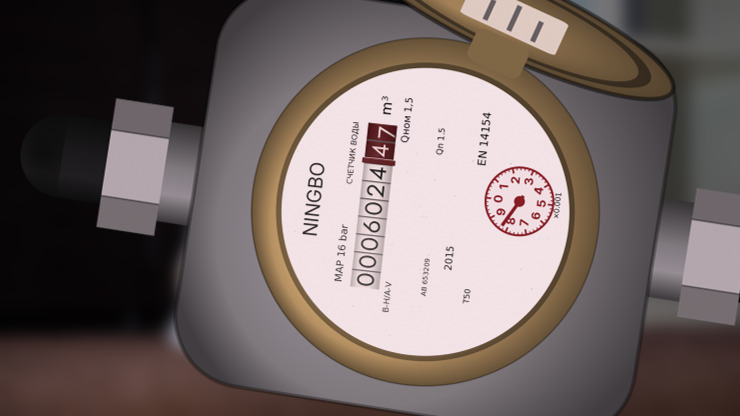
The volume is 6024.468m³
